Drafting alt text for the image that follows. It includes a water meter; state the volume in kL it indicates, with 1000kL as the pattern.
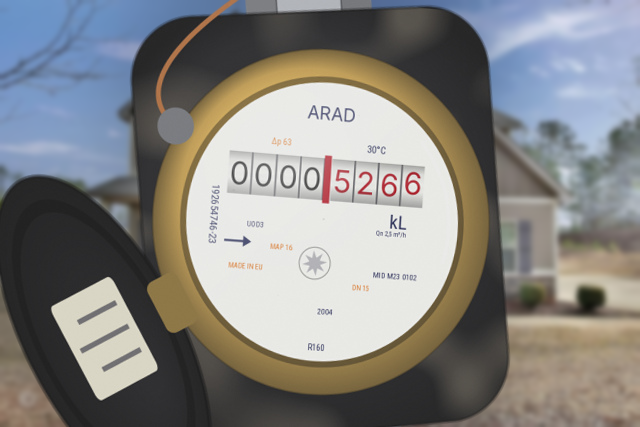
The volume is 0.5266kL
